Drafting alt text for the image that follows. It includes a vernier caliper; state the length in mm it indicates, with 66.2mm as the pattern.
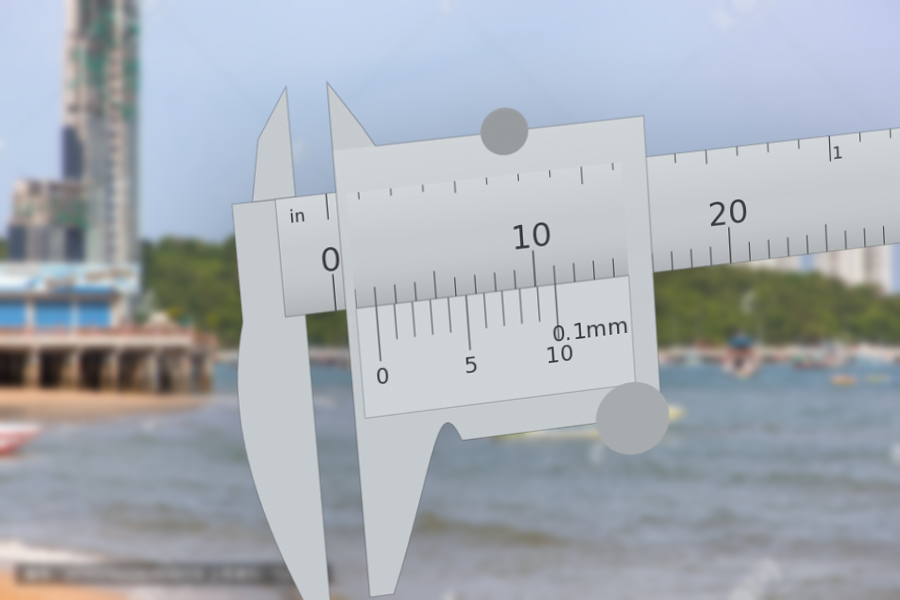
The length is 2.0mm
